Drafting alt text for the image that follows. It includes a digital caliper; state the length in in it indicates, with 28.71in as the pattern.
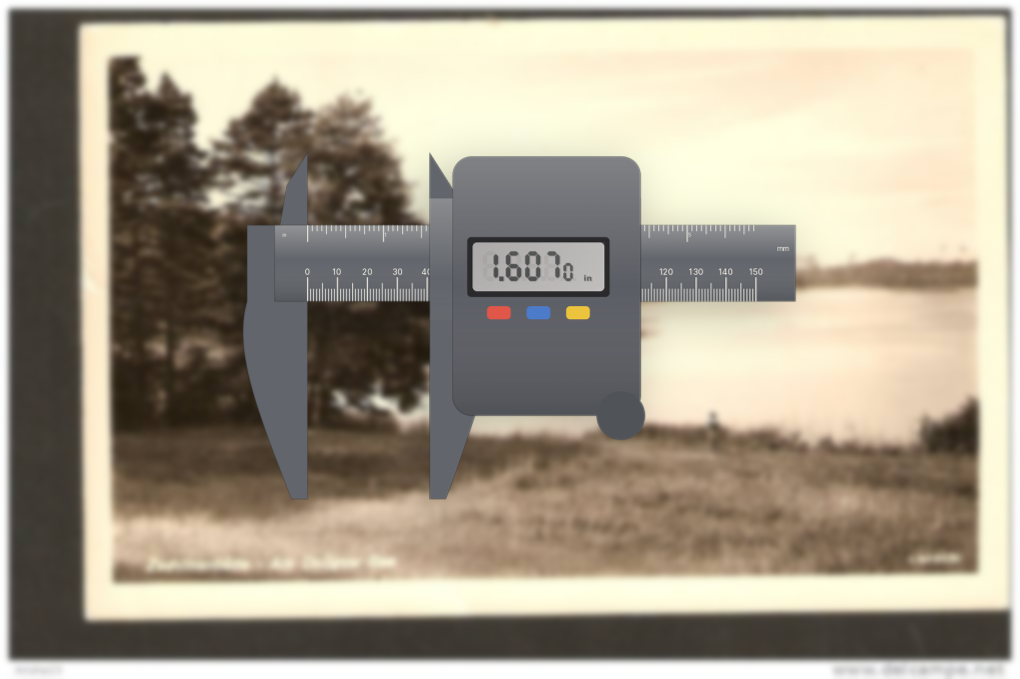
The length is 1.6070in
